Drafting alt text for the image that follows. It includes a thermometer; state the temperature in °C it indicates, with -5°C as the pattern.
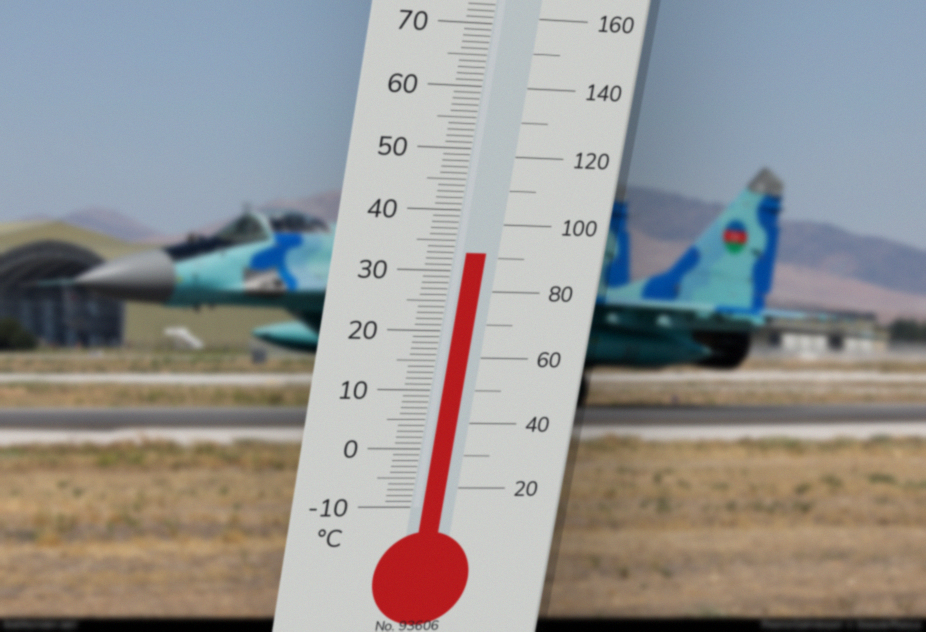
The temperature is 33°C
